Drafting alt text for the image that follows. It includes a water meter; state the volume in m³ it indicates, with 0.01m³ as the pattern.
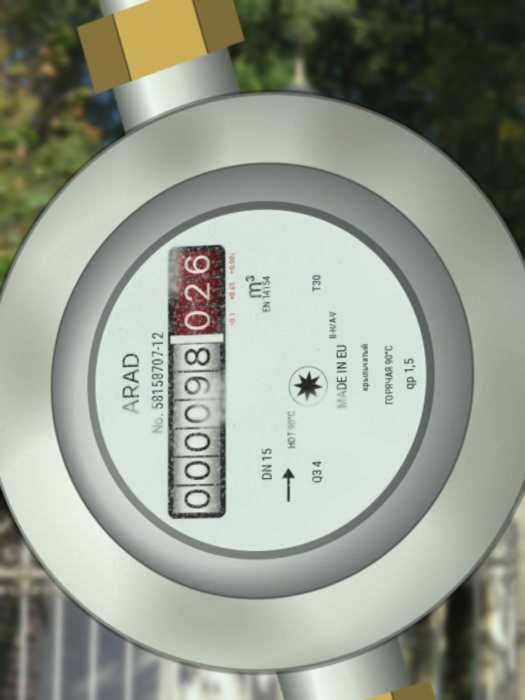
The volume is 98.026m³
